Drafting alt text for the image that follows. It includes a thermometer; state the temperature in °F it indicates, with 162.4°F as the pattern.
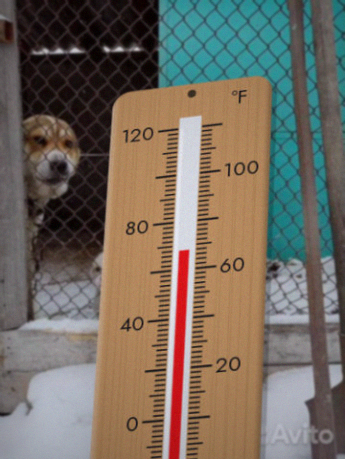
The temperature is 68°F
